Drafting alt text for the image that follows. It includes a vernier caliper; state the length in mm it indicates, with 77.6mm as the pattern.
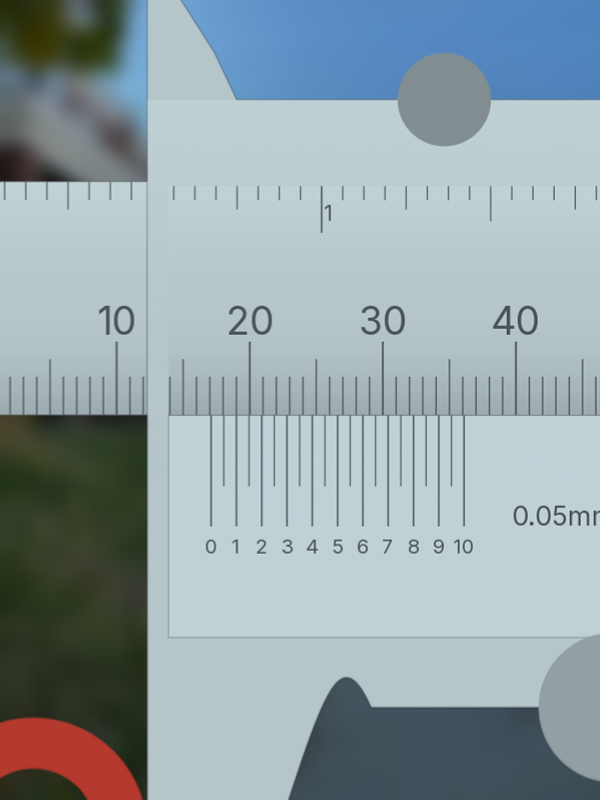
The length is 17.1mm
